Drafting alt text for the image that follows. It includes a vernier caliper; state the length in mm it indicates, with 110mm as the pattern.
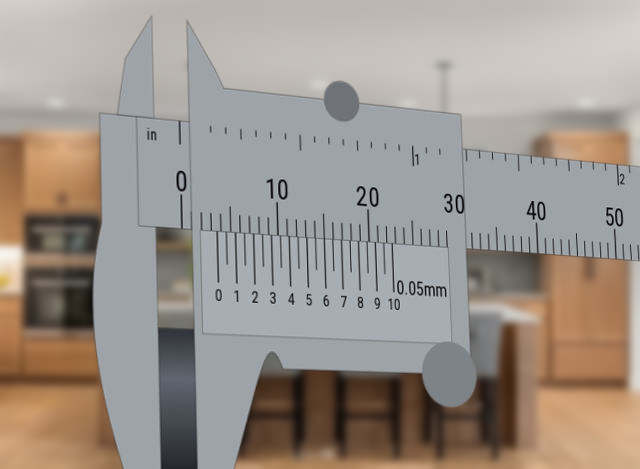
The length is 3.6mm
